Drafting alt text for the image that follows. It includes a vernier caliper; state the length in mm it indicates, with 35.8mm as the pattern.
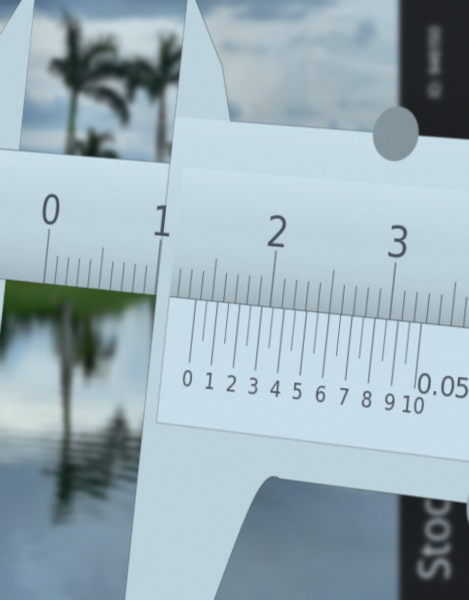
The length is 13.6mm
